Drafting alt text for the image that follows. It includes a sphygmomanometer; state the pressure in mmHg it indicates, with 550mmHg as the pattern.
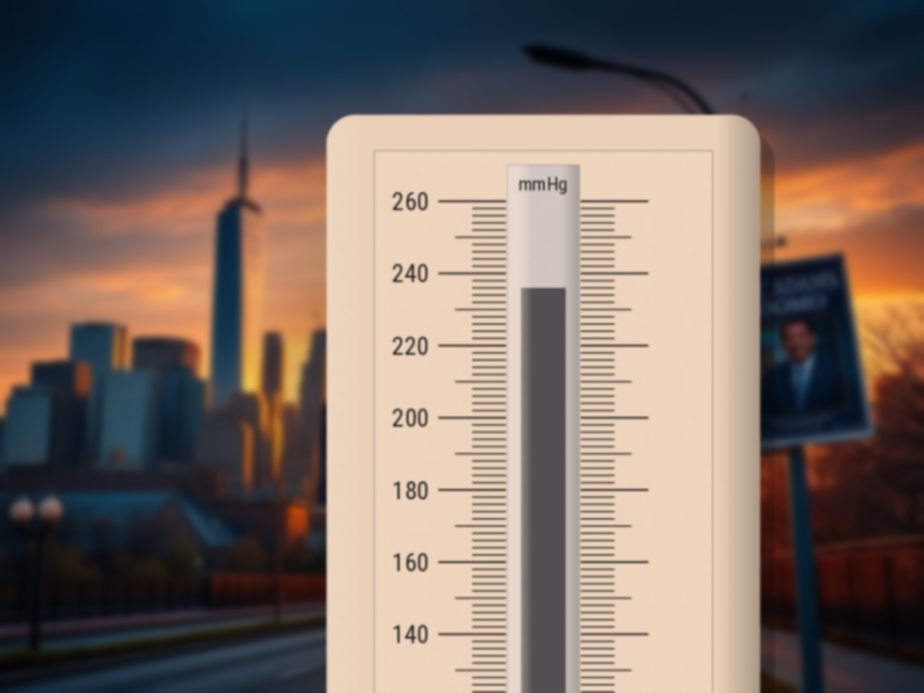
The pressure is 236mmHg
